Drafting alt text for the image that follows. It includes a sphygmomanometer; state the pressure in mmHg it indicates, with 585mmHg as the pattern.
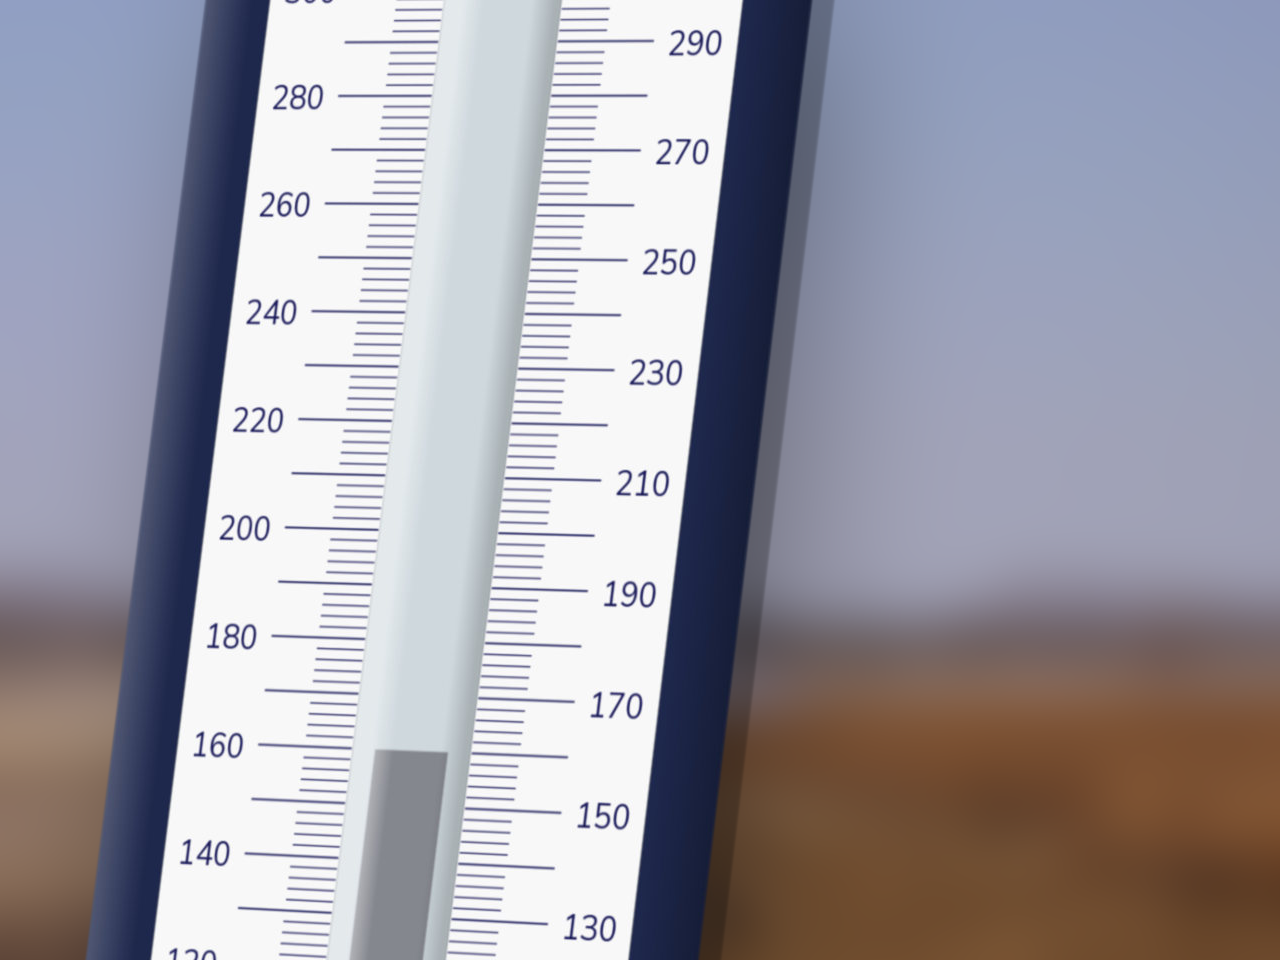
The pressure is 160mmHg
